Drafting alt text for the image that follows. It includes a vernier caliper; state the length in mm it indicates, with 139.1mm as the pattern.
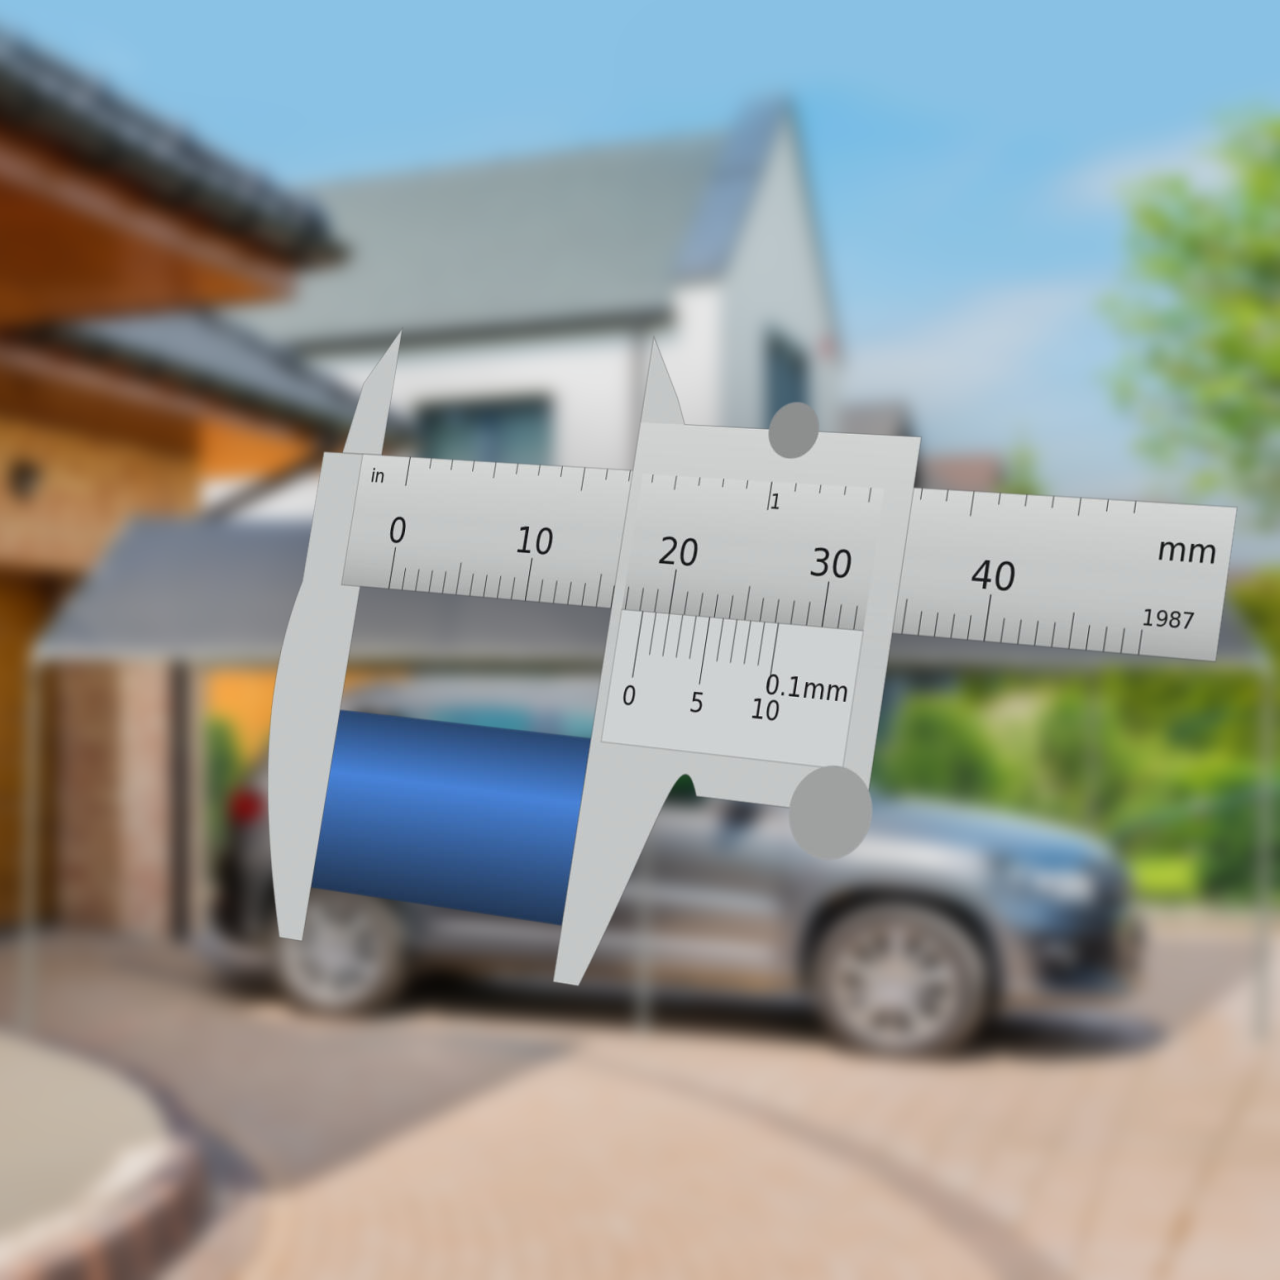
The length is 18.2mm
